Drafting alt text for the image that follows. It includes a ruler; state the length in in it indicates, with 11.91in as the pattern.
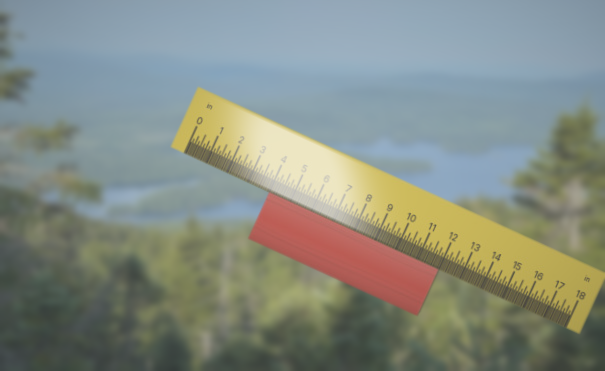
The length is 8in
